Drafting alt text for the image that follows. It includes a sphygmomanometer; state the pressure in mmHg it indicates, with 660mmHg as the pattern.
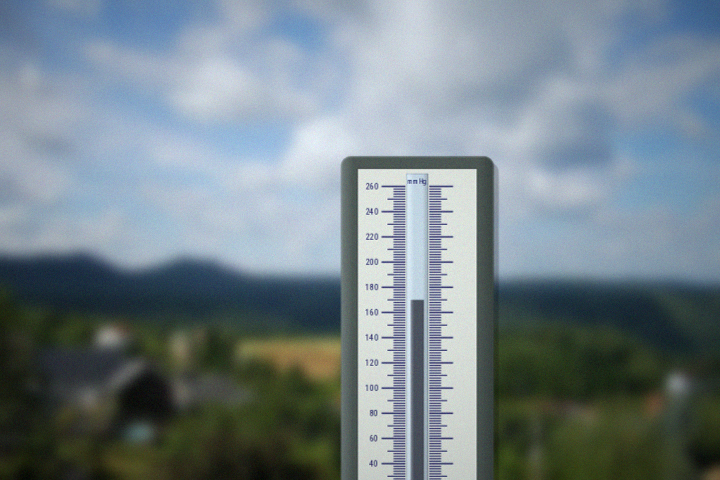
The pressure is 170mmHg
